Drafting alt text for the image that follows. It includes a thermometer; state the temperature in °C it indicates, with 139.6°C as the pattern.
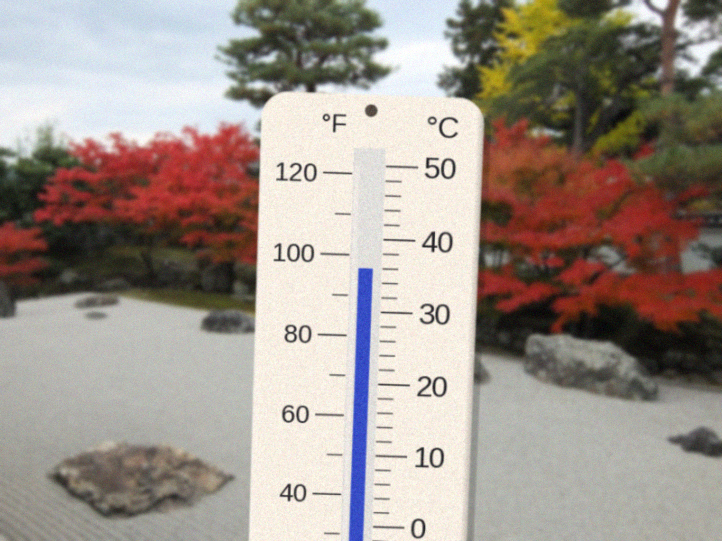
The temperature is 36°C
